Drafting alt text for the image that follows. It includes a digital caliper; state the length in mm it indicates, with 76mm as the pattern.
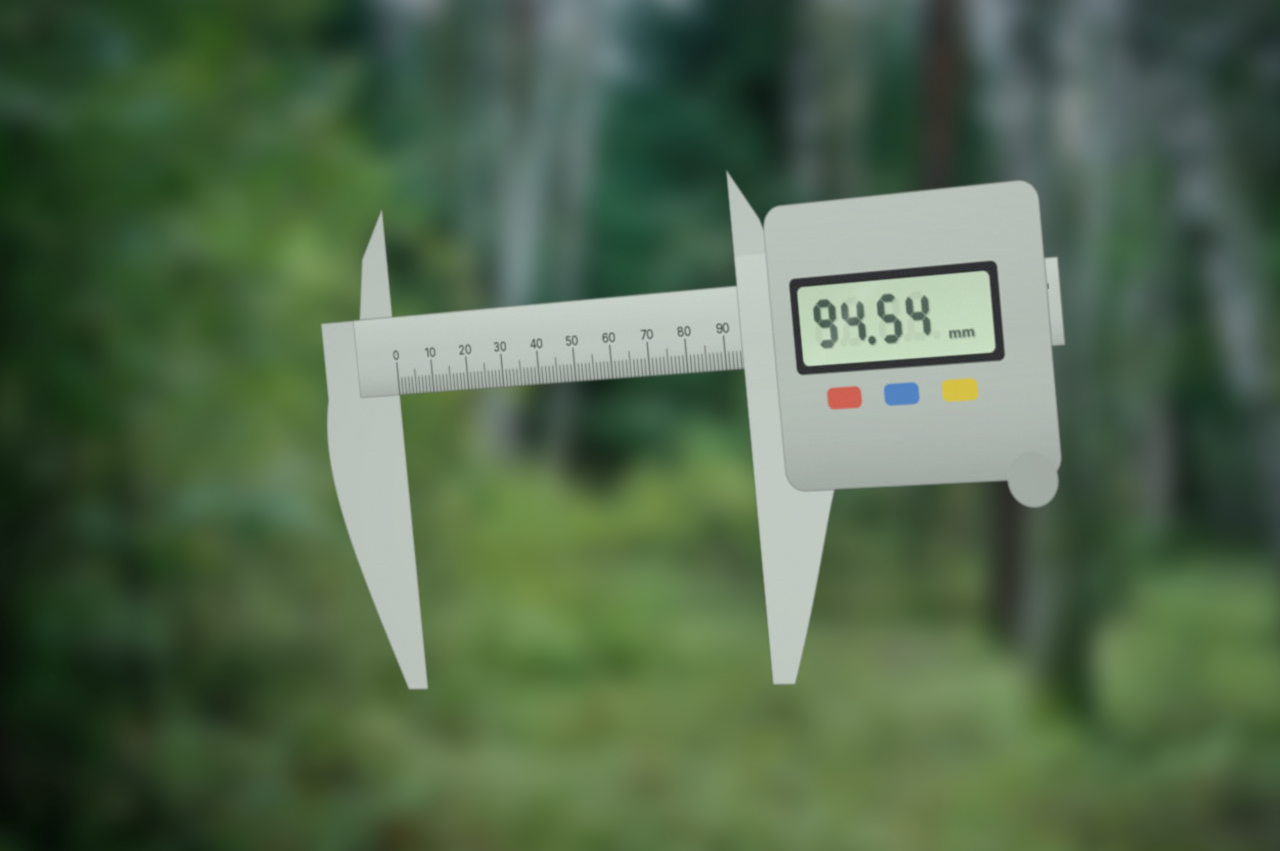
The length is 94.54mm
